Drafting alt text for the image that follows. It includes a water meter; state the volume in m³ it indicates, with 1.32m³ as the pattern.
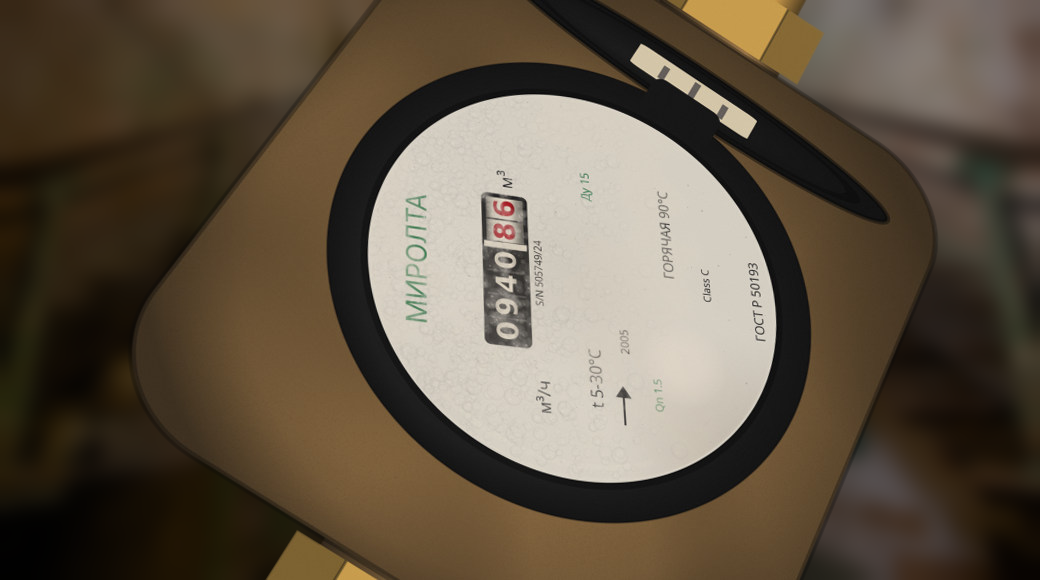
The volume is 940.86m³
